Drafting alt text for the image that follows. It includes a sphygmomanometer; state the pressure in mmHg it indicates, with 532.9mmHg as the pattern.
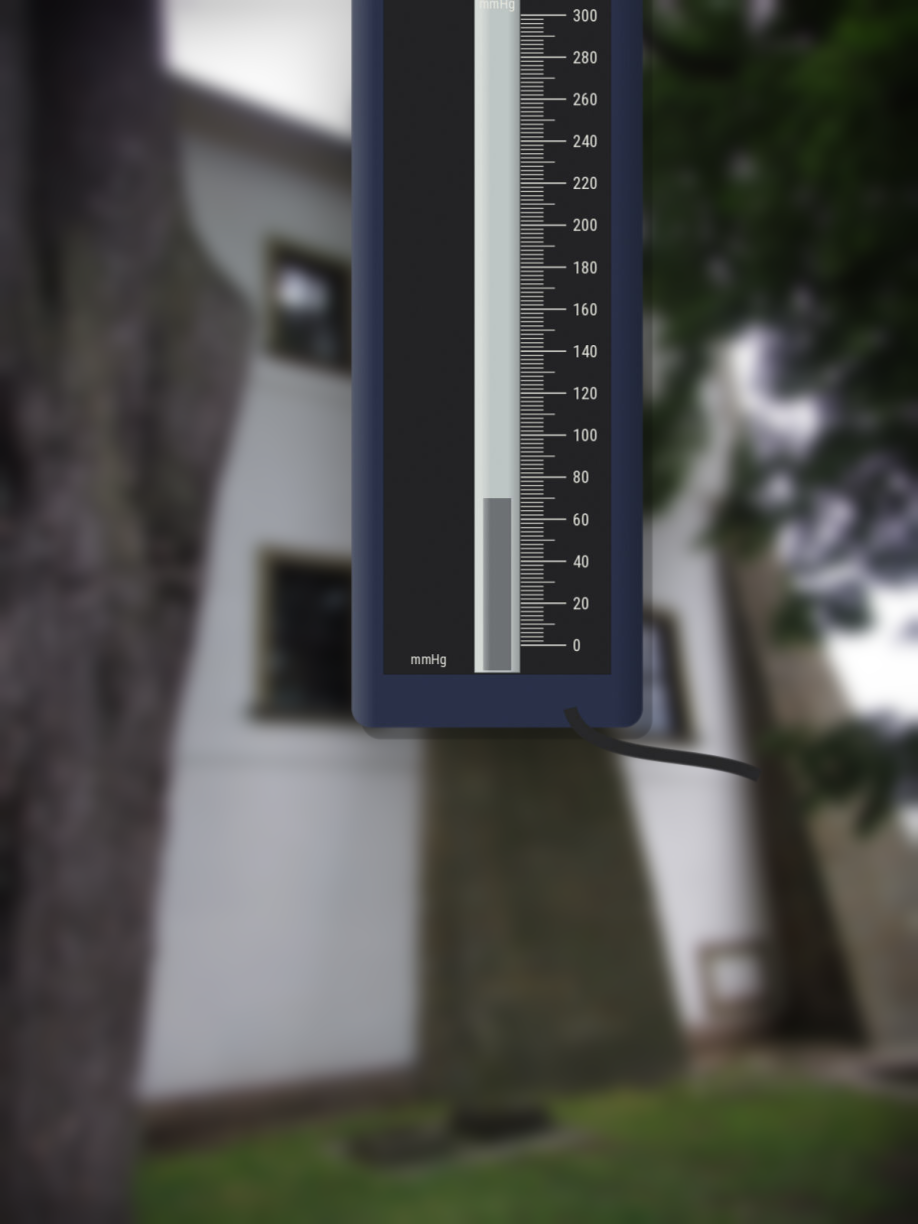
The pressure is 70mmHg
